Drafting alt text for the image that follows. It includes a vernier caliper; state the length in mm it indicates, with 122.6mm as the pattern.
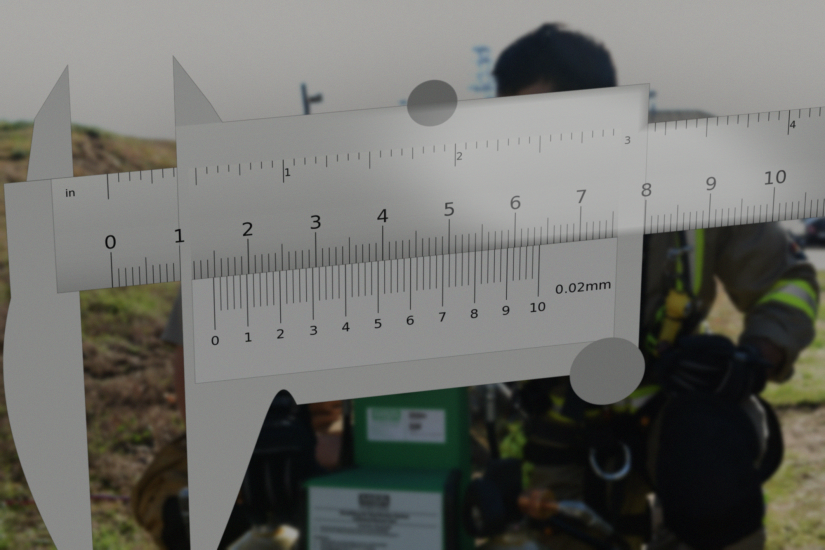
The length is 14.8mm
